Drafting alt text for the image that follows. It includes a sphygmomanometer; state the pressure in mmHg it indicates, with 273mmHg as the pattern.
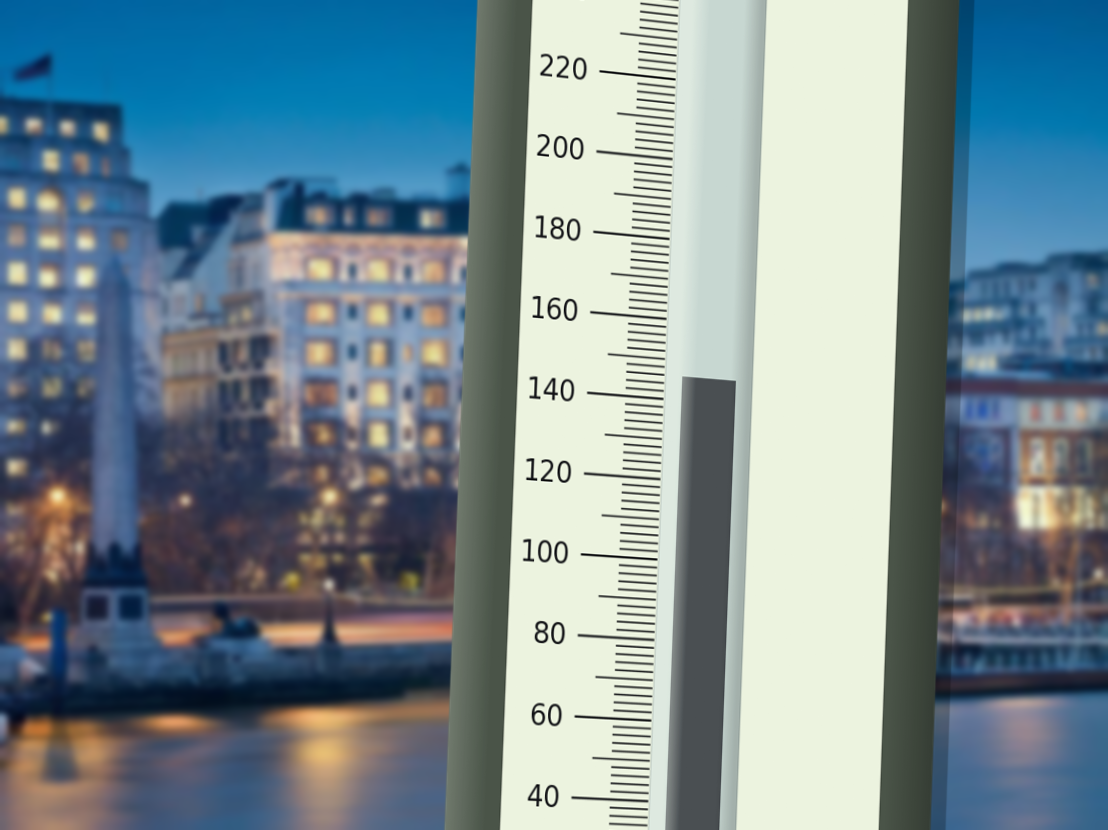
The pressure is 146mmHg
